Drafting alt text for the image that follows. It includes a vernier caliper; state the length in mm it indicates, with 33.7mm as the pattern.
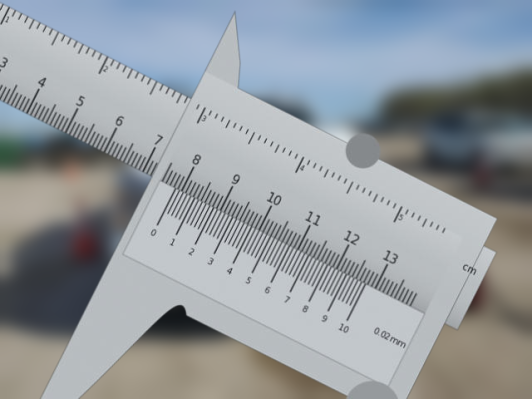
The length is 78.5mm
